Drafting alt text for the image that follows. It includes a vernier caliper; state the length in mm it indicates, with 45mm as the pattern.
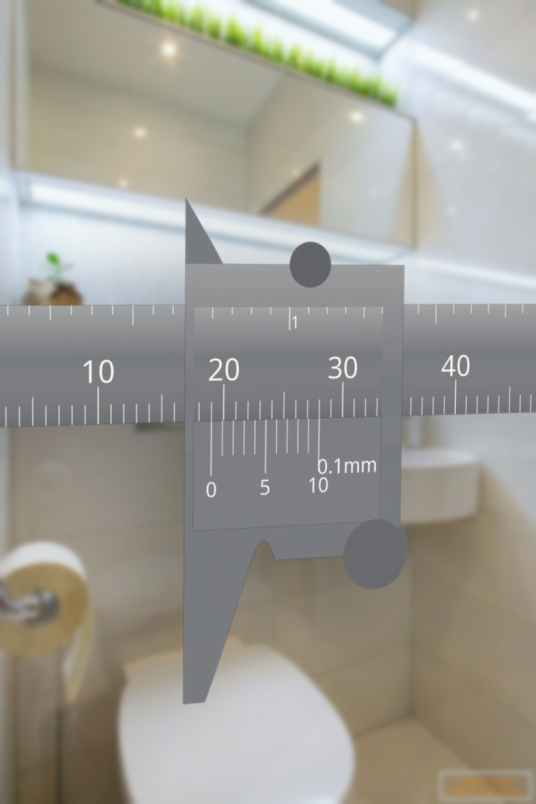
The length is 19.0mm
